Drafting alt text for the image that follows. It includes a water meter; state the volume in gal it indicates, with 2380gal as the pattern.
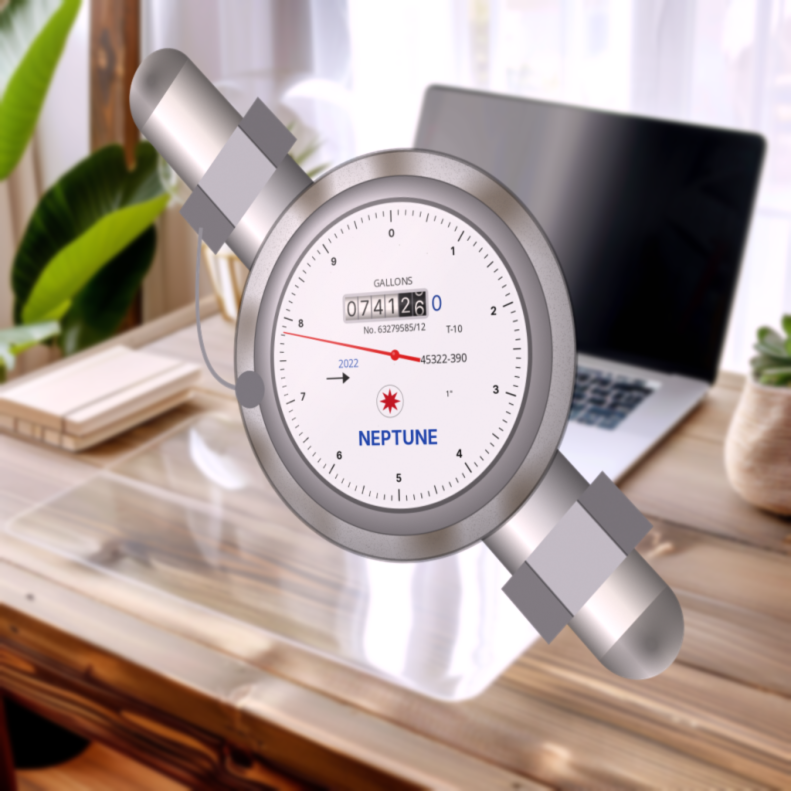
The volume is 741257.8gal
